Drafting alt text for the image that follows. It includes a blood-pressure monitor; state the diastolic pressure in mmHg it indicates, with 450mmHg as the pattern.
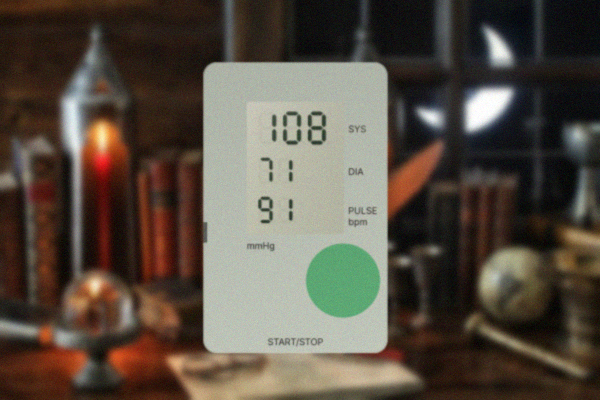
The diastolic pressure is 71mmHg
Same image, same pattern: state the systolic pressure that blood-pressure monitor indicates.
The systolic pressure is 108mmHg
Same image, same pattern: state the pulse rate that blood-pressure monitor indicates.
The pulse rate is 91bpm
